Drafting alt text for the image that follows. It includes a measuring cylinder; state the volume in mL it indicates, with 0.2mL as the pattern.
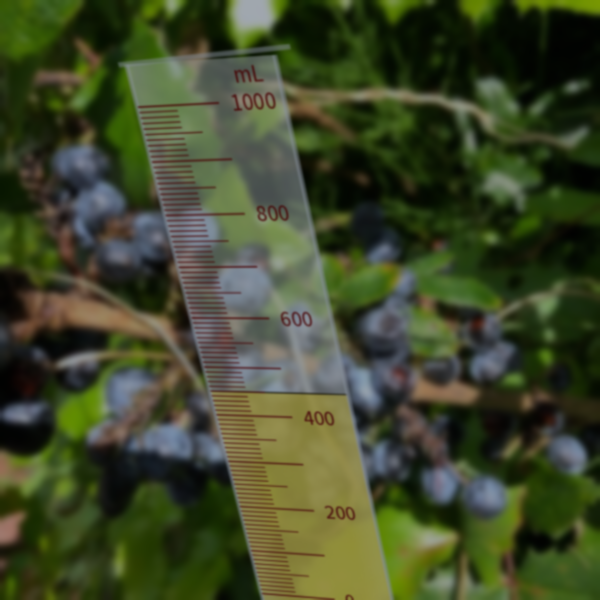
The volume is 450mL
